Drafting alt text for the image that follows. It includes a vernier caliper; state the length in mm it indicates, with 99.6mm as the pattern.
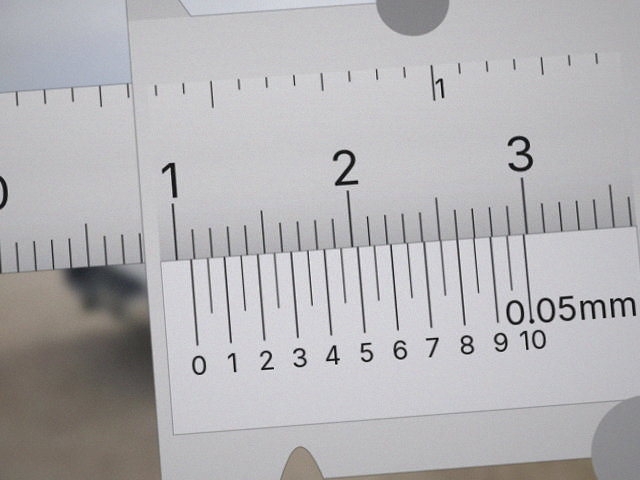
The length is 10.8mm
